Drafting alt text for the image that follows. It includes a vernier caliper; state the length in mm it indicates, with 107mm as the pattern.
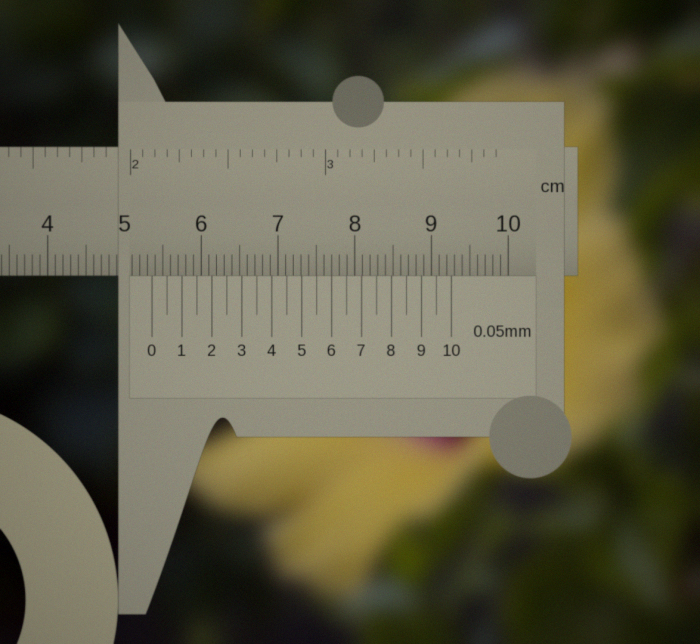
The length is 53.6mm
